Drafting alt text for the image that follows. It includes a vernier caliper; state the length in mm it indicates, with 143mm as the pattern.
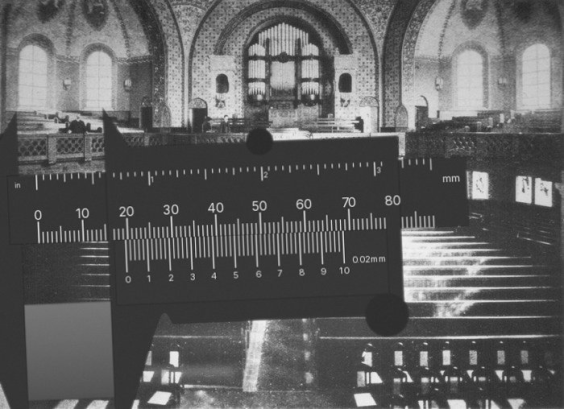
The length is 19.5mm
